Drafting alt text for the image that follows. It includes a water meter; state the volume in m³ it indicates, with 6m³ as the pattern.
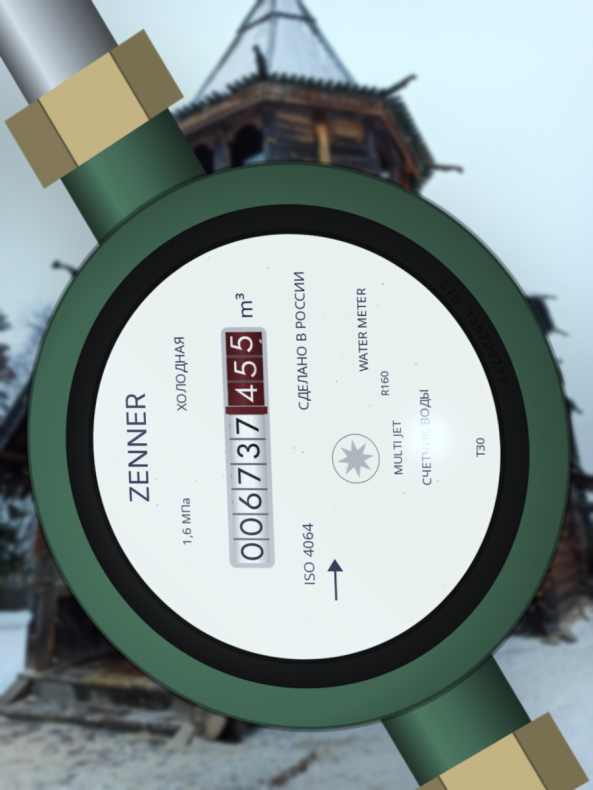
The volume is 6737.455m³
